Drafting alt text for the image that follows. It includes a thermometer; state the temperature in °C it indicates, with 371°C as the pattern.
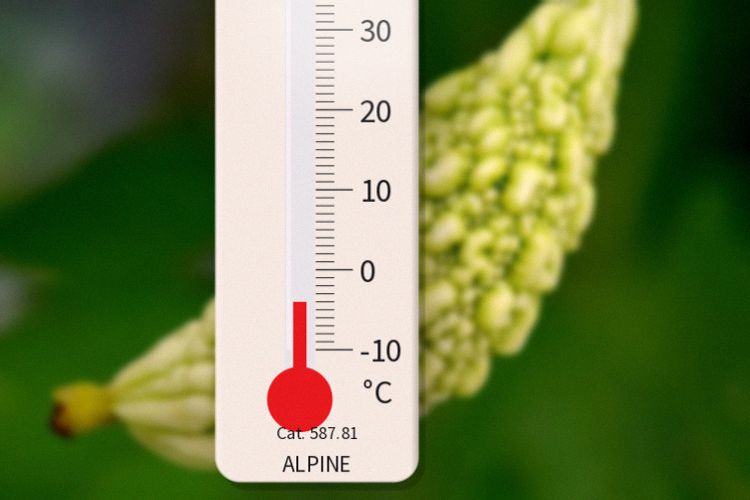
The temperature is -4°C
